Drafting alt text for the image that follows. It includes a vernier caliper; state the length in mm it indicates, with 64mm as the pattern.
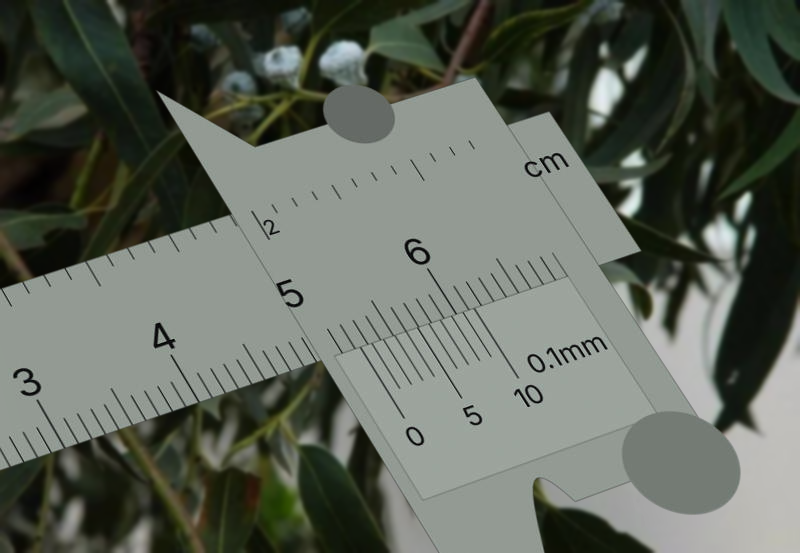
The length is 52.4mm
